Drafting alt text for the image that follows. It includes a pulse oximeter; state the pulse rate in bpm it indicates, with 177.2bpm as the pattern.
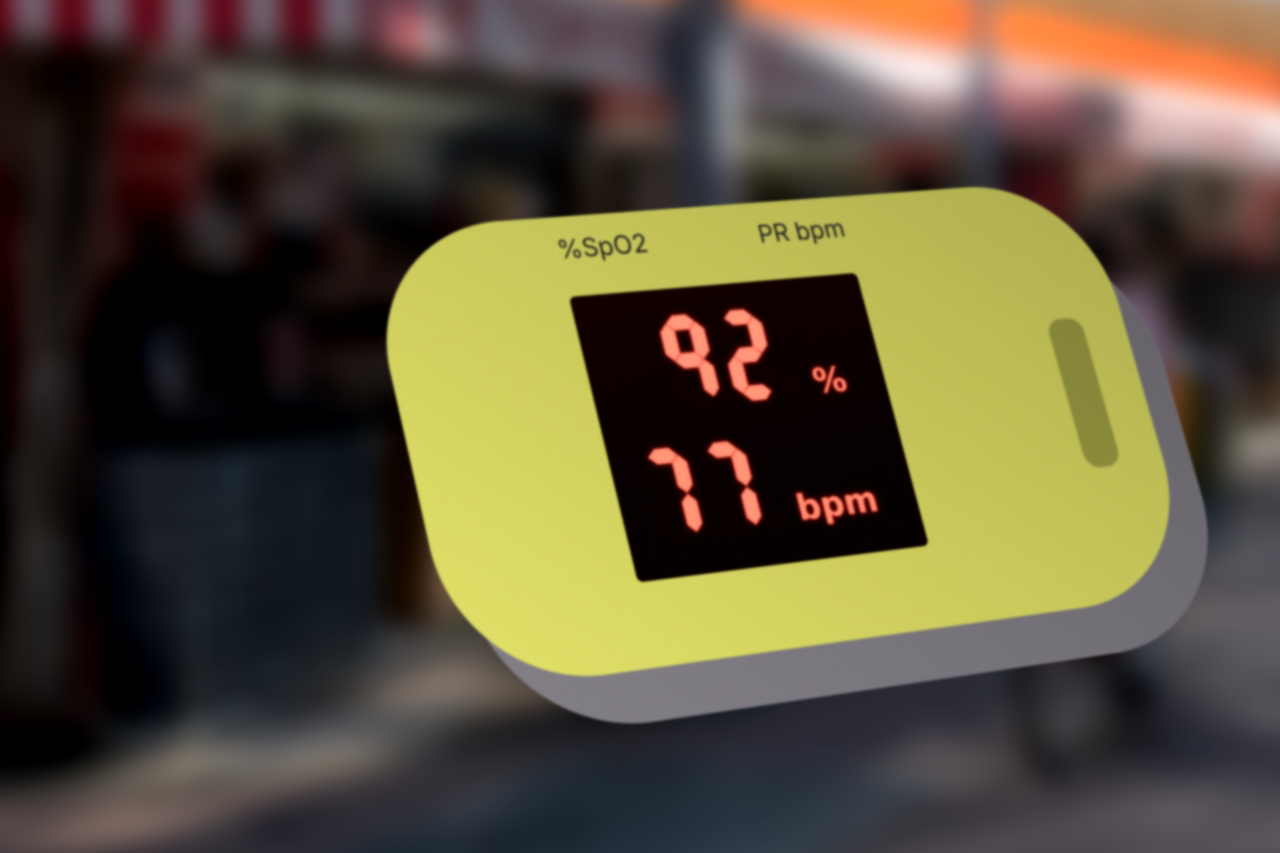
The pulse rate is 77bpm
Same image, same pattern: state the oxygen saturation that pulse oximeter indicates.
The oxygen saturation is 92%
